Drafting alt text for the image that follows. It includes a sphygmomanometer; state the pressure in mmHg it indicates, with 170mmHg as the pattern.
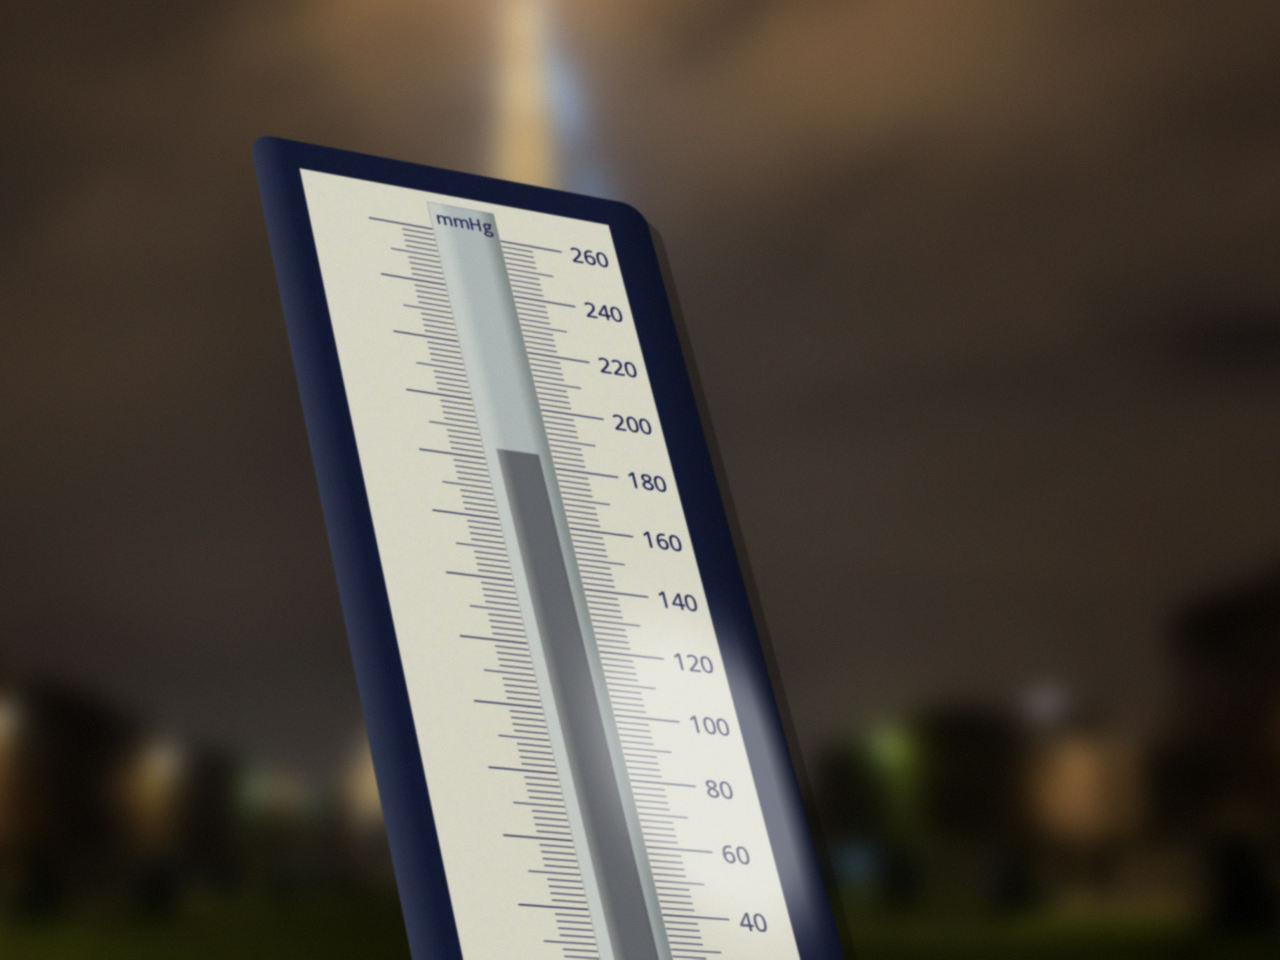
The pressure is 184mmHg
